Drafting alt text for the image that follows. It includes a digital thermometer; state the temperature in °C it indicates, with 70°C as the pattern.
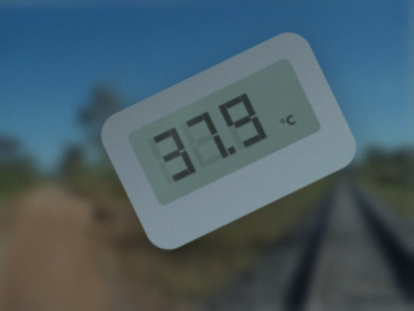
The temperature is 37.9°C
